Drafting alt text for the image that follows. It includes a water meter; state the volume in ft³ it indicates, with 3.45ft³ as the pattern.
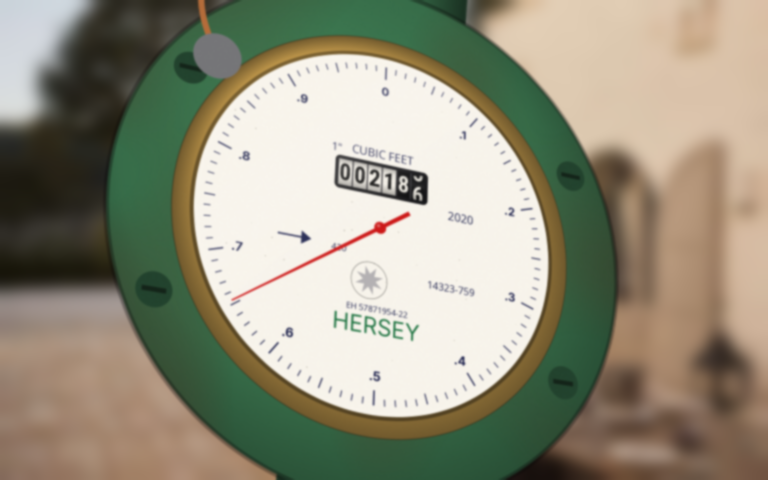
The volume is 2185.65ft³
